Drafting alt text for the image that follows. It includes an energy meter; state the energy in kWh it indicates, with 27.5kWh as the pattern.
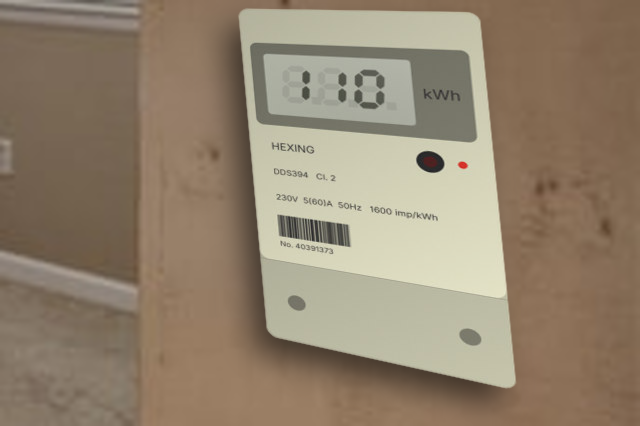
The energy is 110kWh
